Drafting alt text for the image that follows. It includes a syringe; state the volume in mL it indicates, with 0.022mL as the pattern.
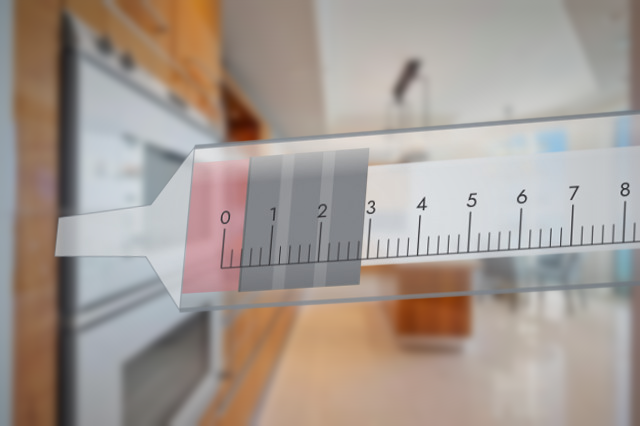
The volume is 0.4mL
